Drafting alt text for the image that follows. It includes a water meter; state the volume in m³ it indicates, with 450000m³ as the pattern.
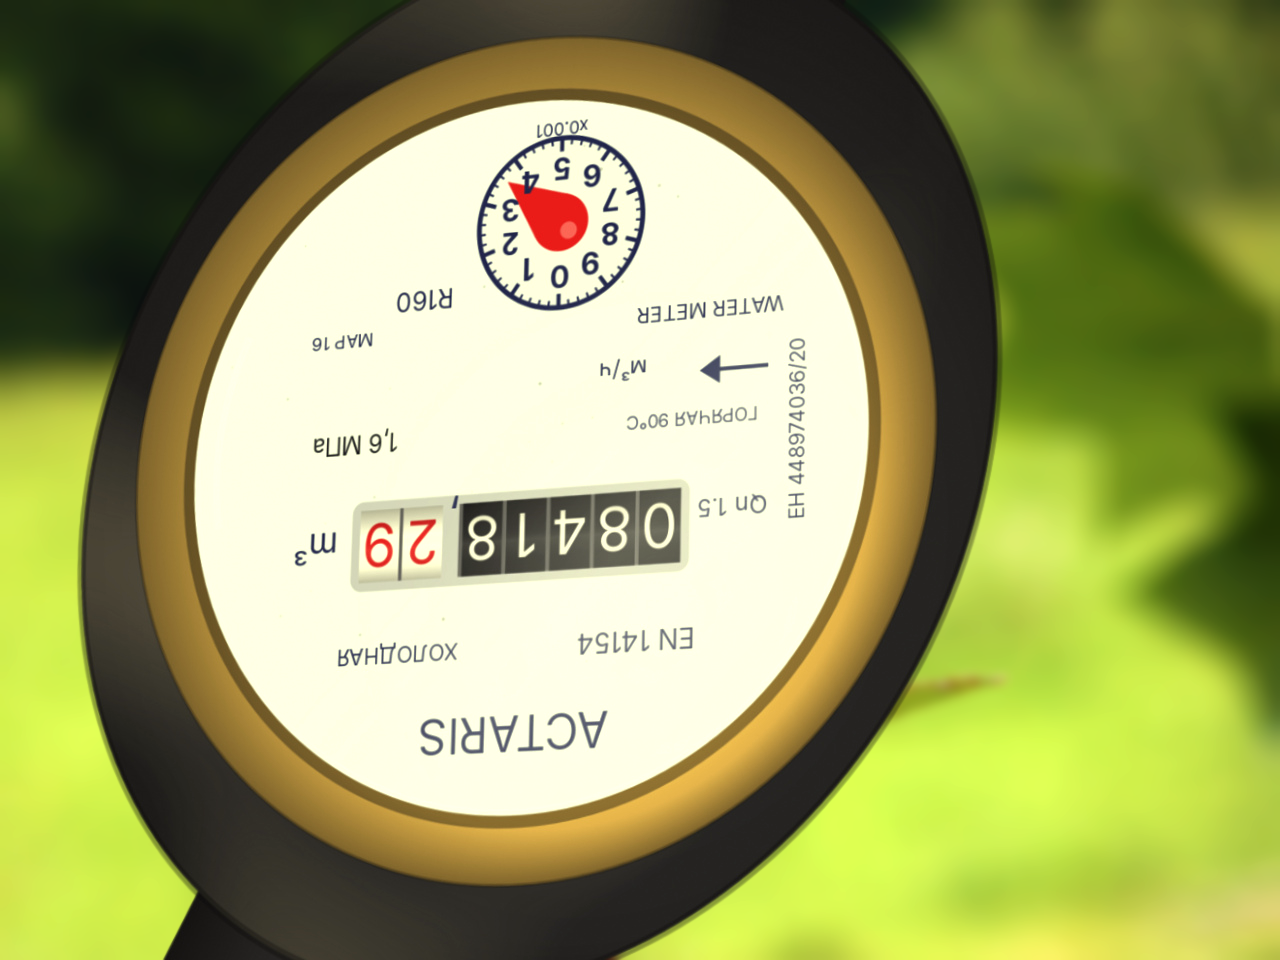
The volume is 8418.293m³
